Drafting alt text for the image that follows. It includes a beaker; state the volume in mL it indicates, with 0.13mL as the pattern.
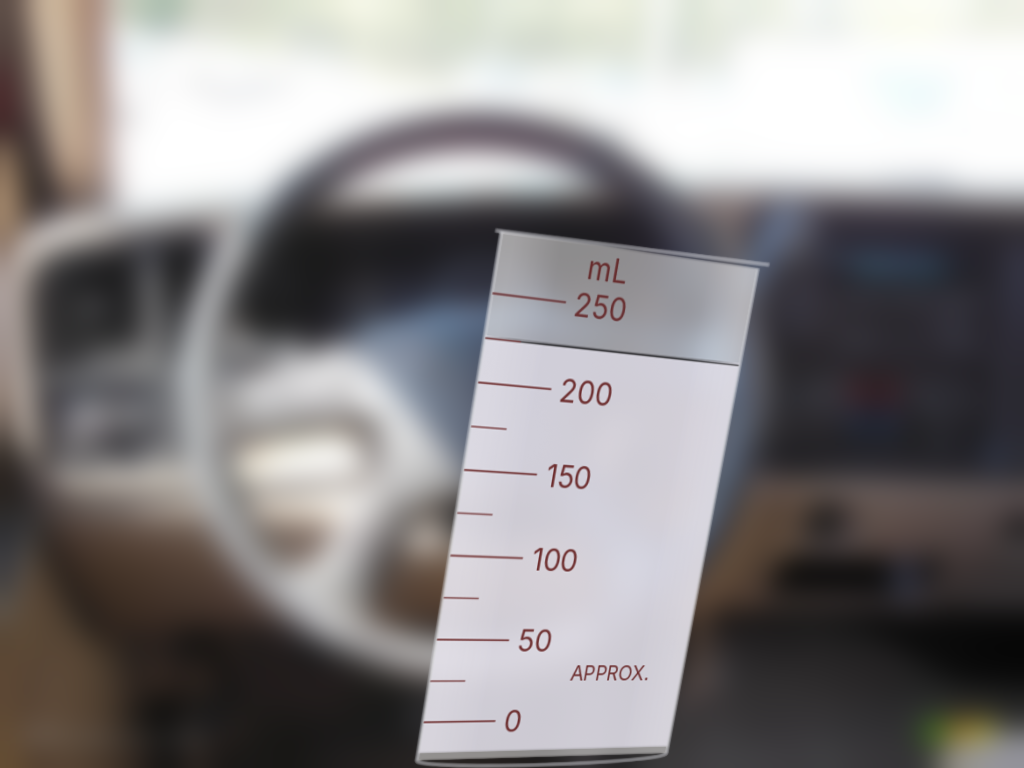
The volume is 225mL
